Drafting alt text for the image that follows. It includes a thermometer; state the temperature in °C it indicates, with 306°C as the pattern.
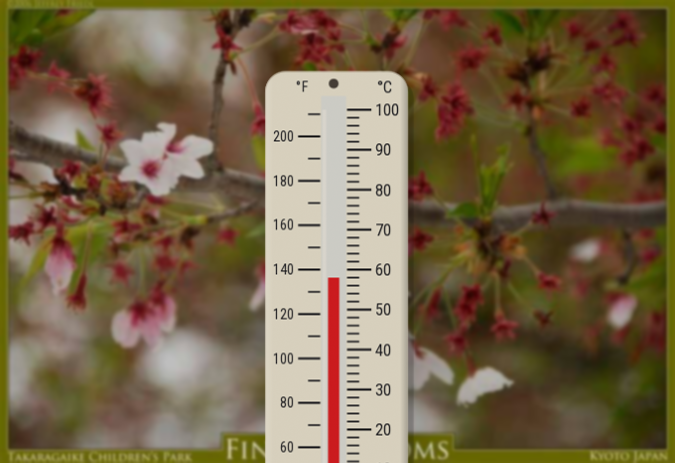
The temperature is 58°C
